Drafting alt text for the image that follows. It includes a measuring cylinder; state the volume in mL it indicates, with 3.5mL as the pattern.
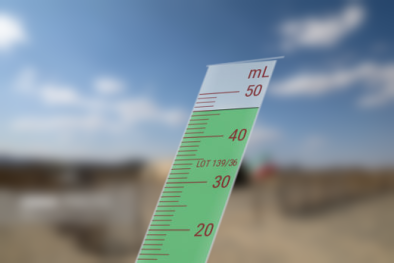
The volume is 46mL
